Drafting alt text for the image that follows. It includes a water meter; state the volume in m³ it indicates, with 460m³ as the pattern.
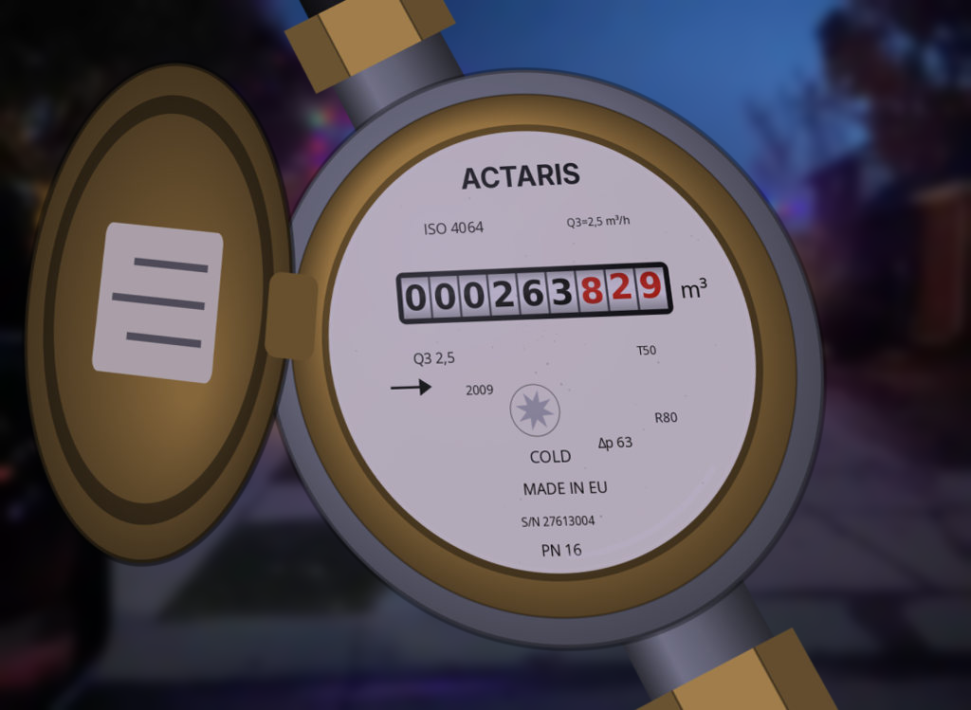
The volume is 263.829m³
